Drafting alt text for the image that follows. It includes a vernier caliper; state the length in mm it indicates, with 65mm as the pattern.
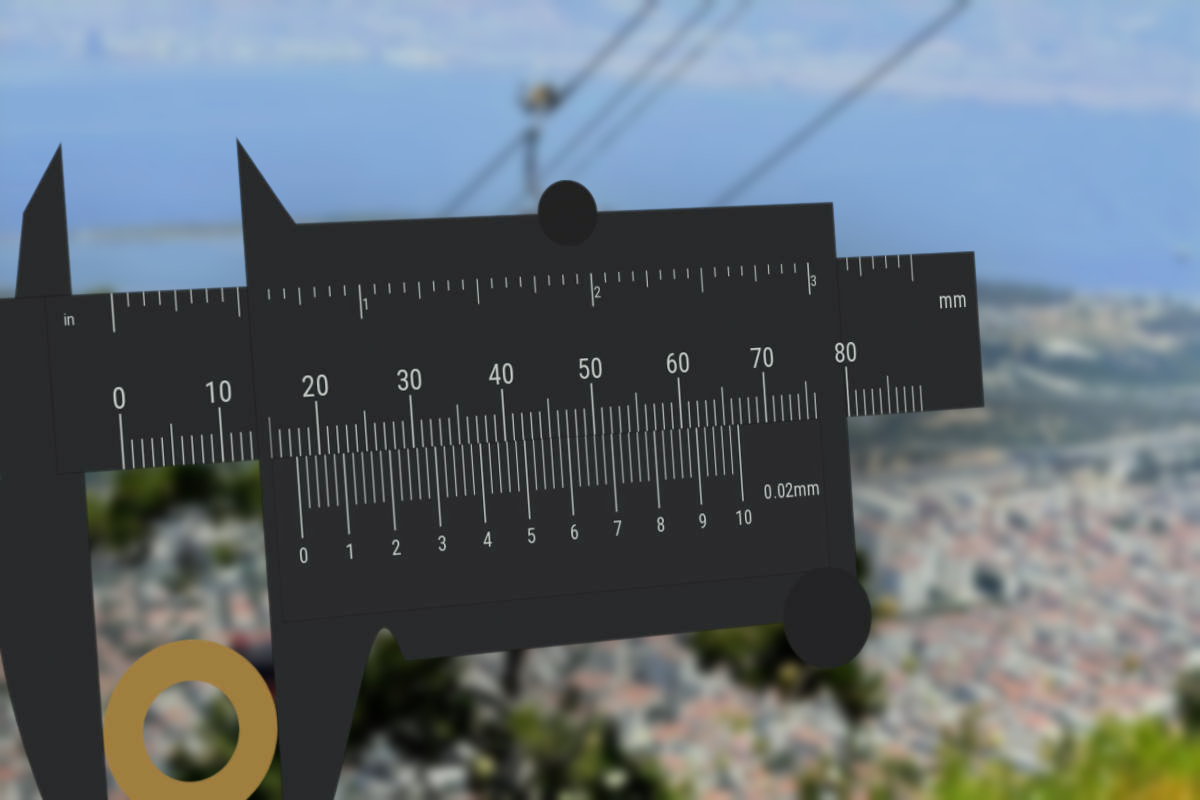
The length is 17.6mm
